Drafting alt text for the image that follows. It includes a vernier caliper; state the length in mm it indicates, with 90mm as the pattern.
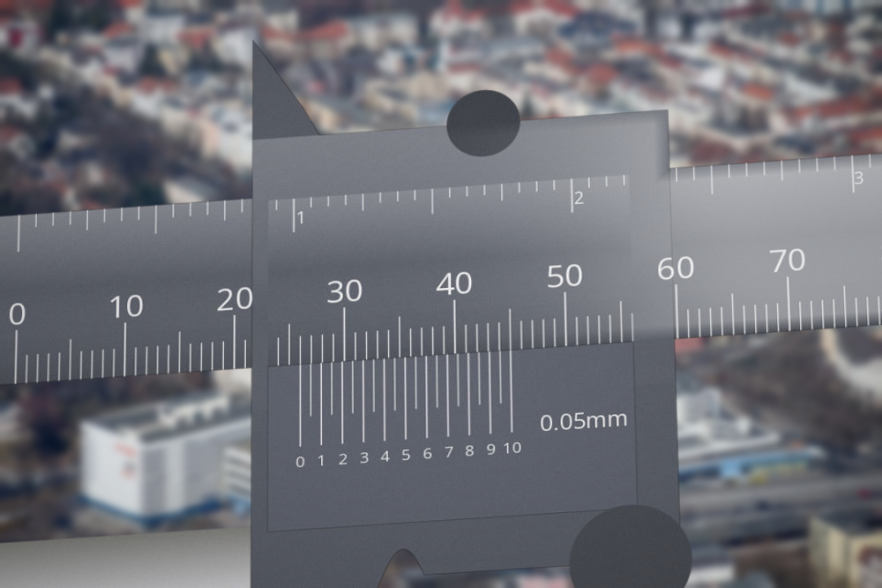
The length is 26.0mm
